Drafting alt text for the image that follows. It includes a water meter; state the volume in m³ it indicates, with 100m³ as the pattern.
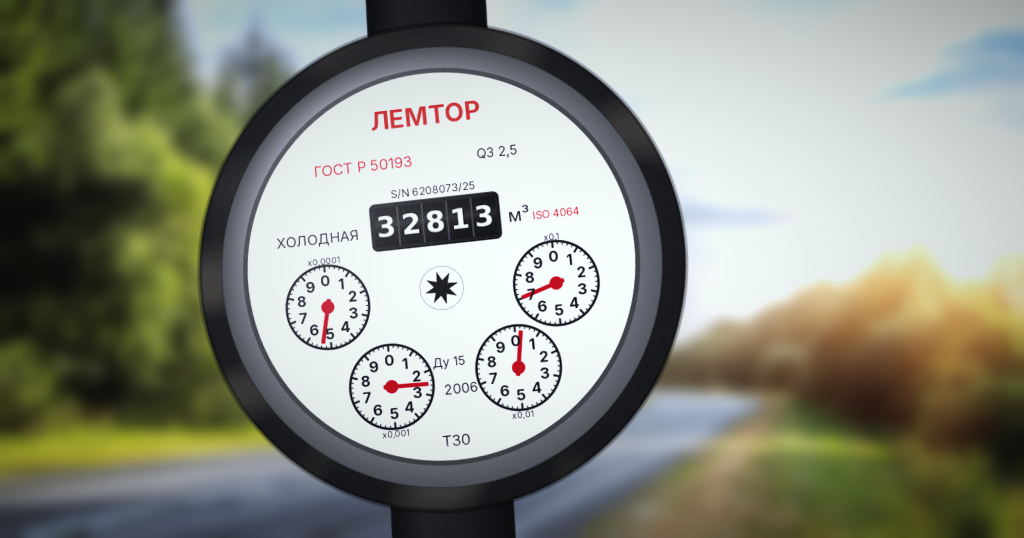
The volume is 32813.7025m³
